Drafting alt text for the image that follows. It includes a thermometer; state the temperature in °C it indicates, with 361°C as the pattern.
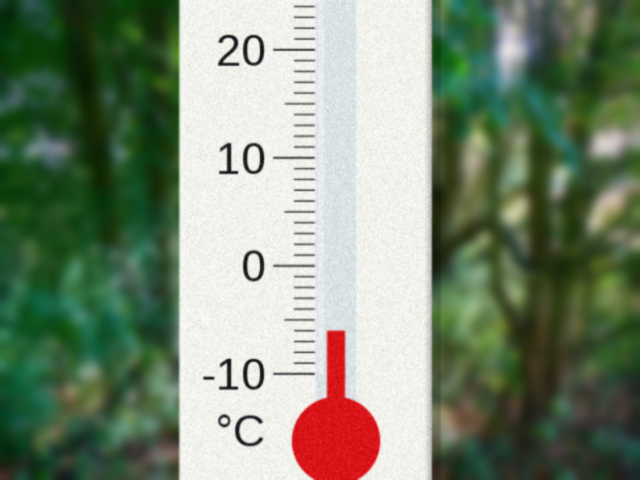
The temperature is -6°C
